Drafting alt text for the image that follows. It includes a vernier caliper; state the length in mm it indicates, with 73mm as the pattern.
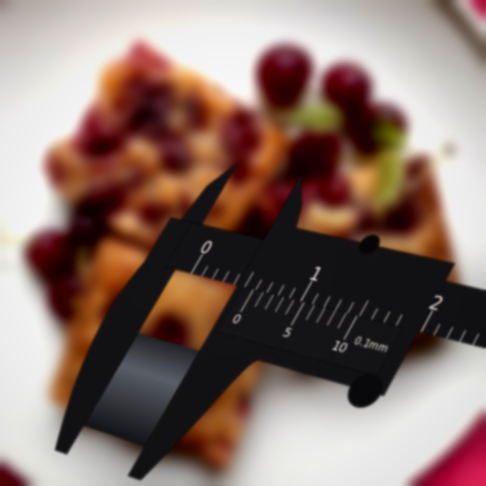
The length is 5.8mm
